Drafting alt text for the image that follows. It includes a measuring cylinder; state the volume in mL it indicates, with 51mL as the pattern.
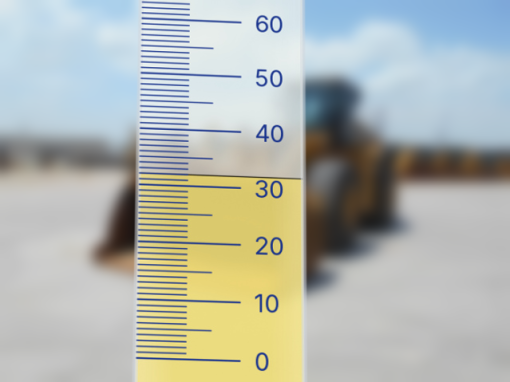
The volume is 32mL
